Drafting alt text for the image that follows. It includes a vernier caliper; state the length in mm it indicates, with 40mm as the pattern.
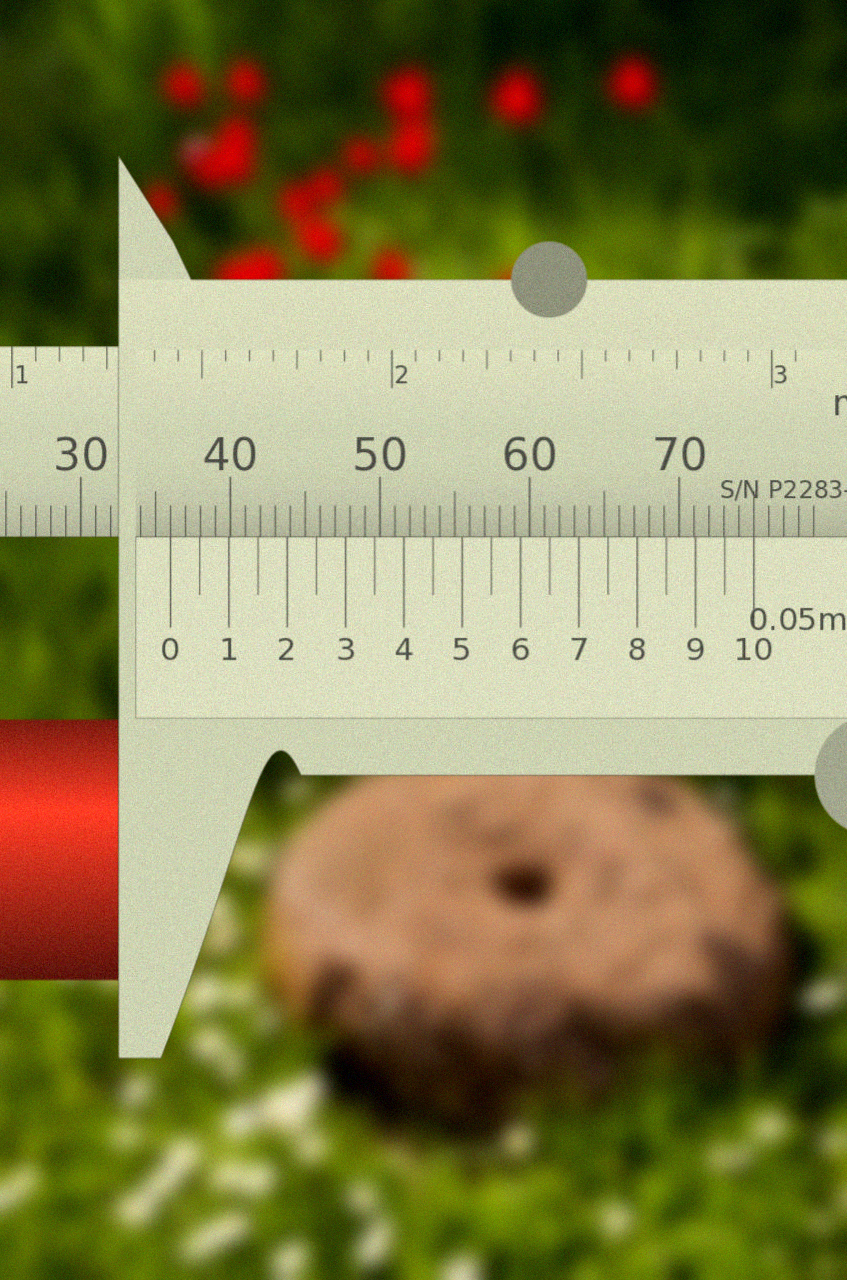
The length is 36.0mm
